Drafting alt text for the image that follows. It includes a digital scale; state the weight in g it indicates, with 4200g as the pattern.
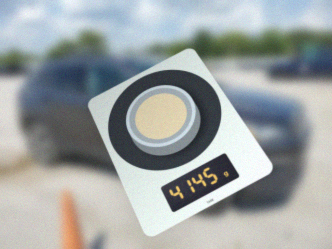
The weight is 4145g
